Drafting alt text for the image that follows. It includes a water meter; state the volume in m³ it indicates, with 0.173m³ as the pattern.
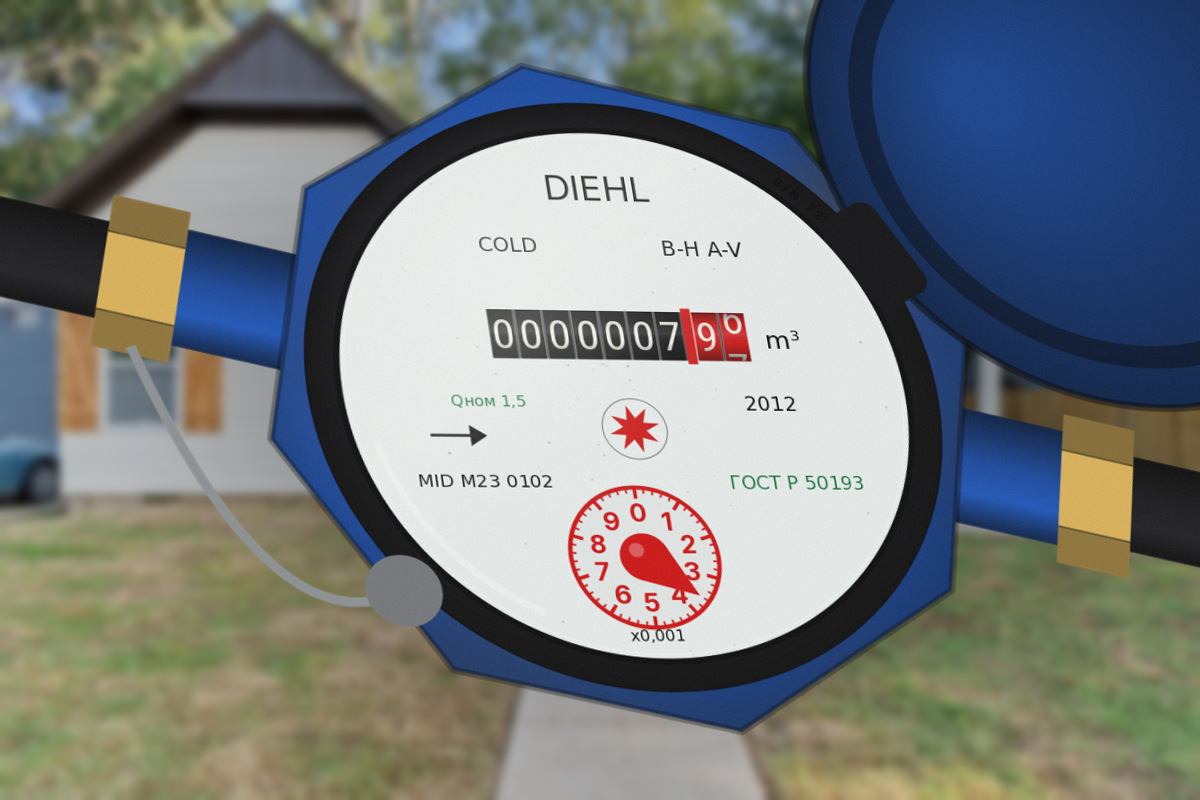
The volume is 7.963m³
